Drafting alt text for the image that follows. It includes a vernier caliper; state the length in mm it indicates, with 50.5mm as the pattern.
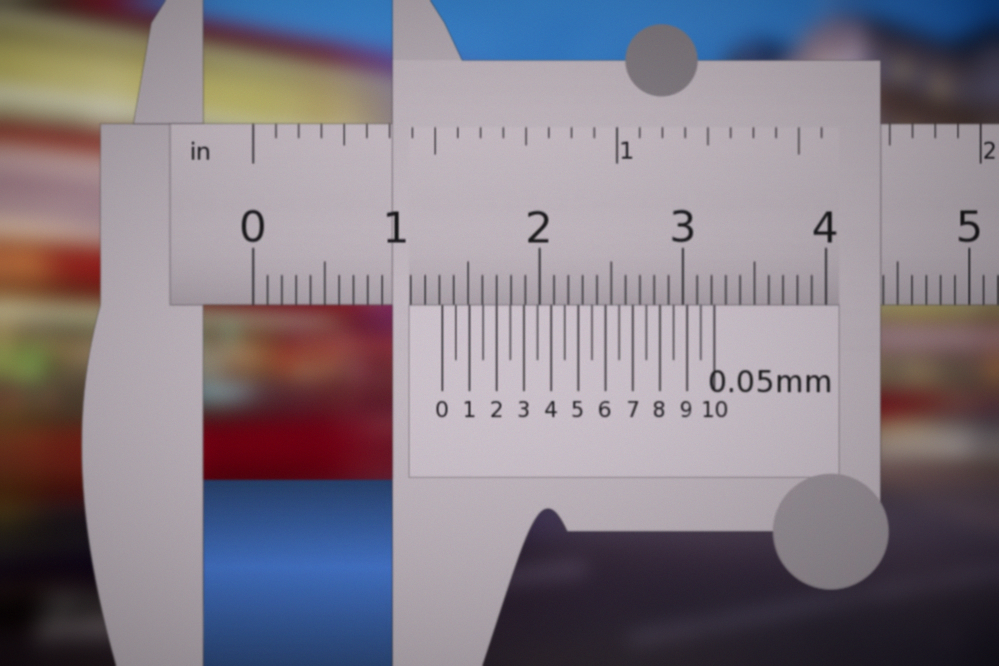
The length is 13.2mm
